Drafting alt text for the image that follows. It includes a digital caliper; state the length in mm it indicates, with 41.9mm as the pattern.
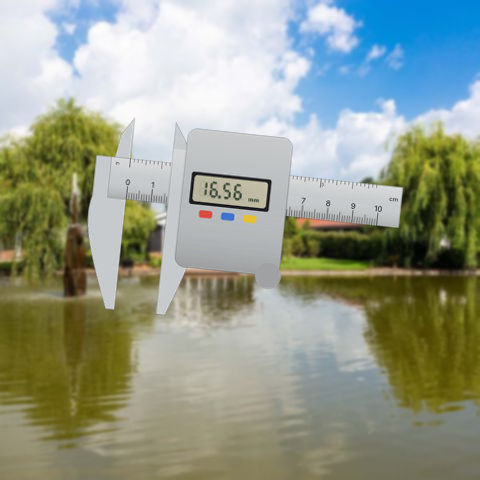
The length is 16.56mm
